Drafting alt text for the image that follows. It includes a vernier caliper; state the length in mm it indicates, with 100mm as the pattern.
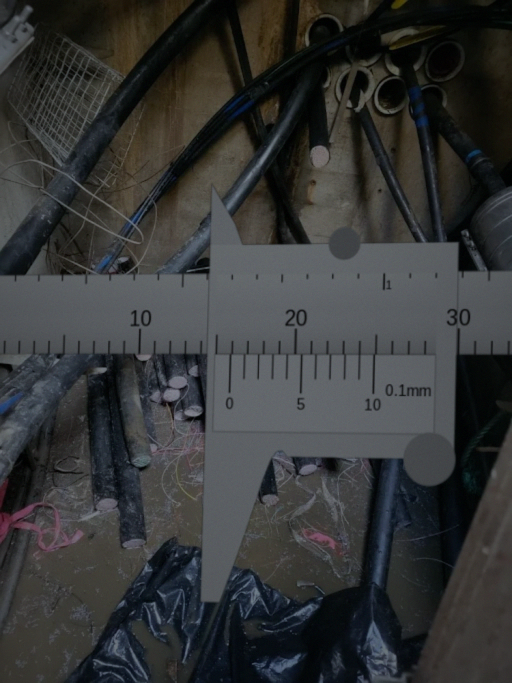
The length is 15.9mm
